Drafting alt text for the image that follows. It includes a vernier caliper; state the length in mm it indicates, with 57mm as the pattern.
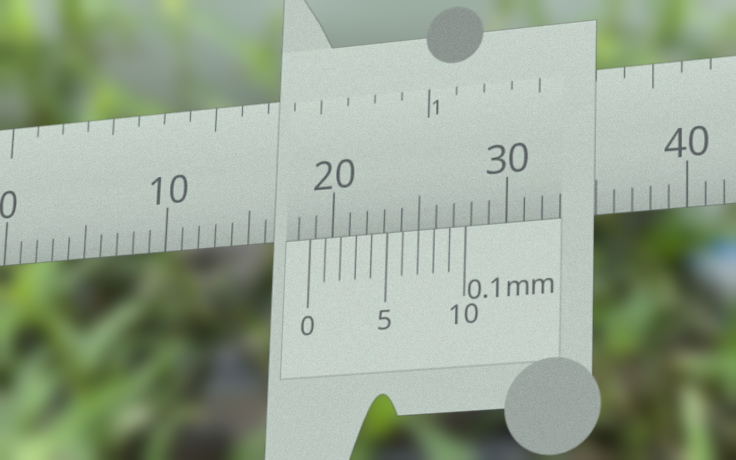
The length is 18.7mm
